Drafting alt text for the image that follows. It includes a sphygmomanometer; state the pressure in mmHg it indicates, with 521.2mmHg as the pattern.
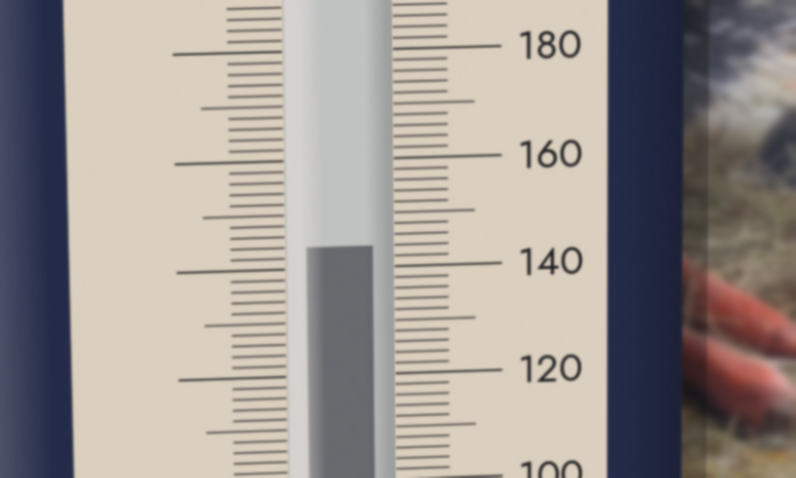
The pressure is 144mmHg
